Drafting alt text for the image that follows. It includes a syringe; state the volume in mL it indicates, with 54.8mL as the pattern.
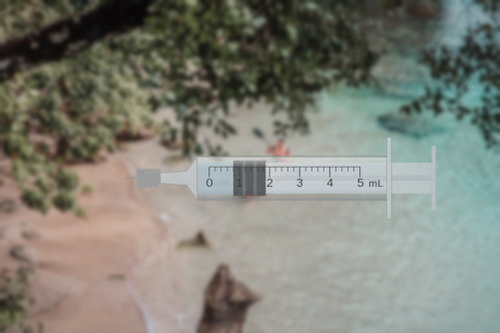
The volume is 0.8mL
